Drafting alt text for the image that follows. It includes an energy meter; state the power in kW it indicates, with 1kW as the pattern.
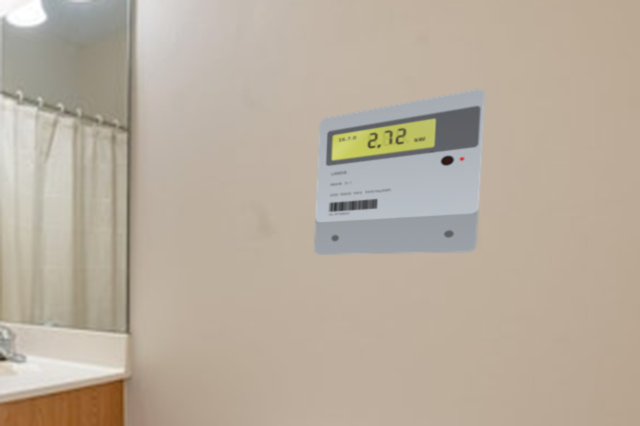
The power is 2.72kW
